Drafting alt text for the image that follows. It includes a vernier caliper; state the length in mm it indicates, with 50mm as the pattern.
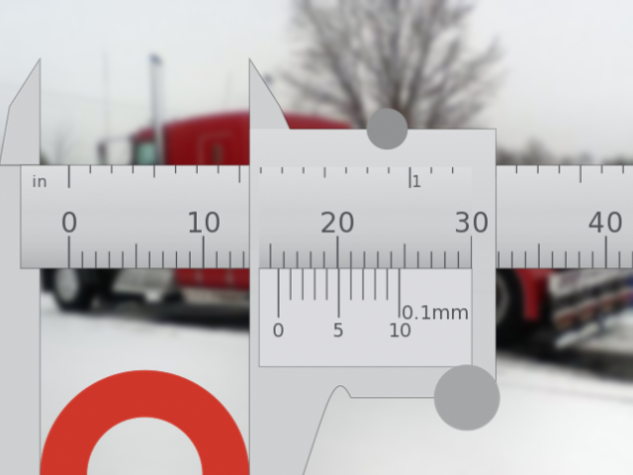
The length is 15.6mm
